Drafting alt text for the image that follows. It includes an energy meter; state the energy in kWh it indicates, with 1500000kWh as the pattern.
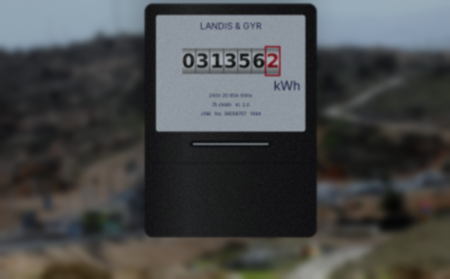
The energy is 31356.2kWh
